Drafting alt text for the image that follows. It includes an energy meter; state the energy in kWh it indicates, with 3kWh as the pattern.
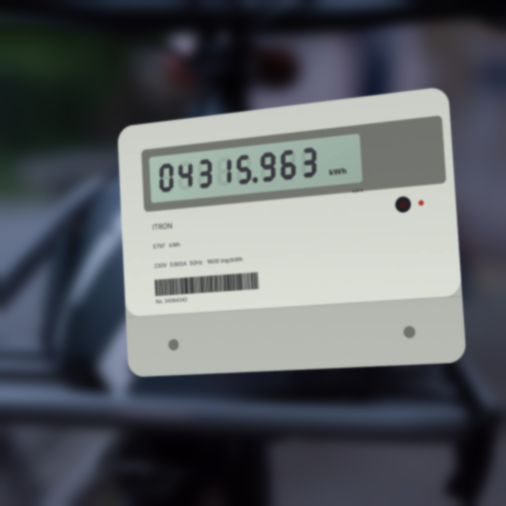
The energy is 4315.963kWh
